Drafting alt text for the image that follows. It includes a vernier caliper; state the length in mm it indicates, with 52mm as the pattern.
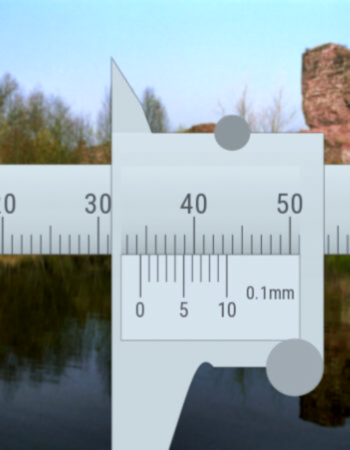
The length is 34.4mm
